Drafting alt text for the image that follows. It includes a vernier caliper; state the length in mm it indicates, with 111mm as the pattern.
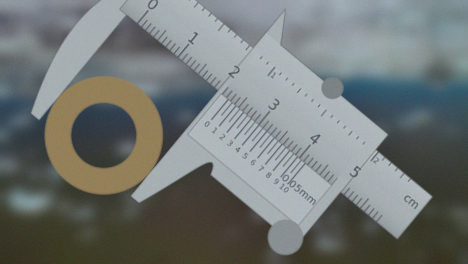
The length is 22.5mm
